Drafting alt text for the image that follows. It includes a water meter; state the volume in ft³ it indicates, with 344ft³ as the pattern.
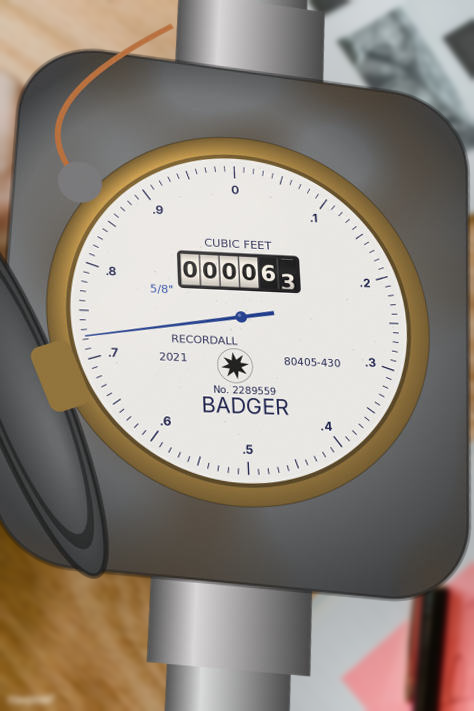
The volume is 62.72ft³
